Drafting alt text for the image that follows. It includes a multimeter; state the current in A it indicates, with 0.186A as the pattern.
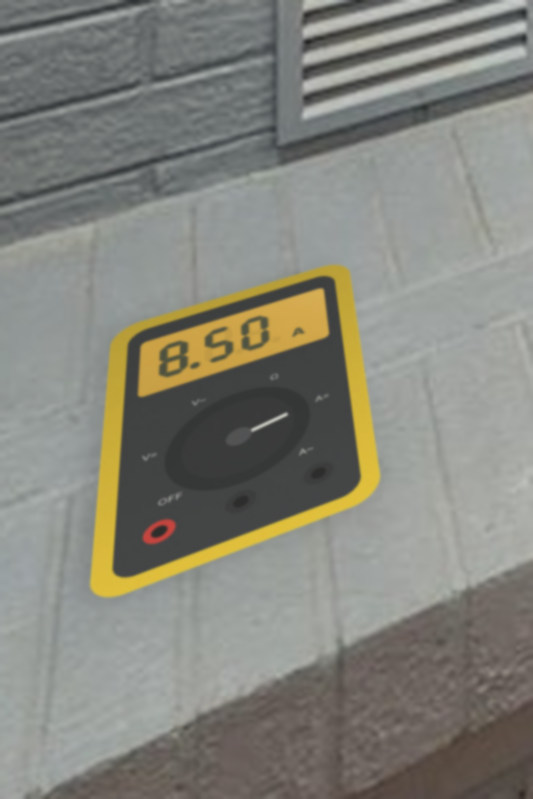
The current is 8.50A
